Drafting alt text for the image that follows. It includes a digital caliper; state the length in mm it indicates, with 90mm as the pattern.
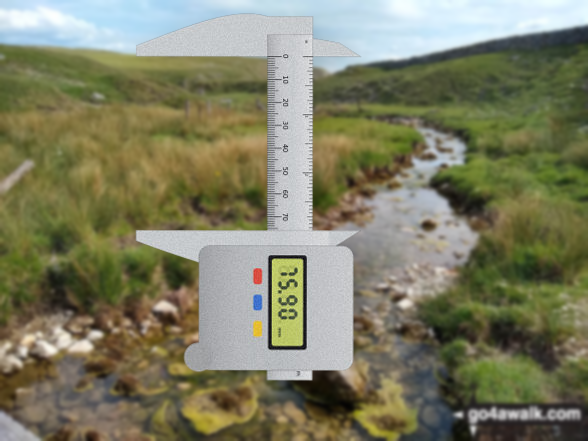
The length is 75.90mm
